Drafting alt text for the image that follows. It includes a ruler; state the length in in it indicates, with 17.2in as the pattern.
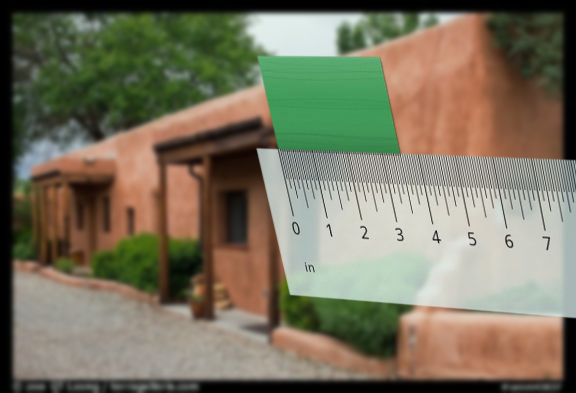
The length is 3.5in
